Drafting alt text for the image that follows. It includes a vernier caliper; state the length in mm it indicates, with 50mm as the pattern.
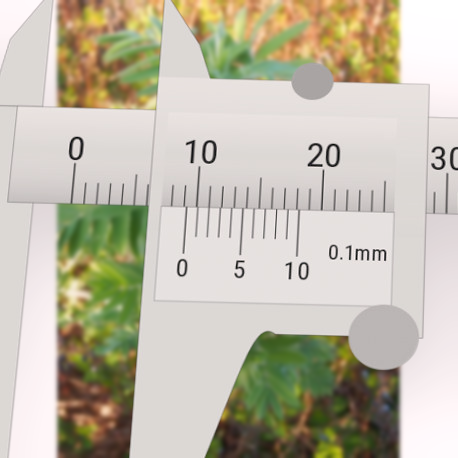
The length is 9.2mm
